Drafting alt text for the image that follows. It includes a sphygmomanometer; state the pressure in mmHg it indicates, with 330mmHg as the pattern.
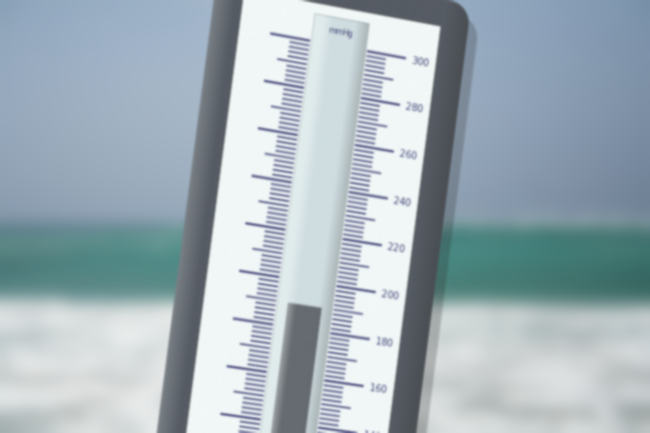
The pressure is 190mmHg
